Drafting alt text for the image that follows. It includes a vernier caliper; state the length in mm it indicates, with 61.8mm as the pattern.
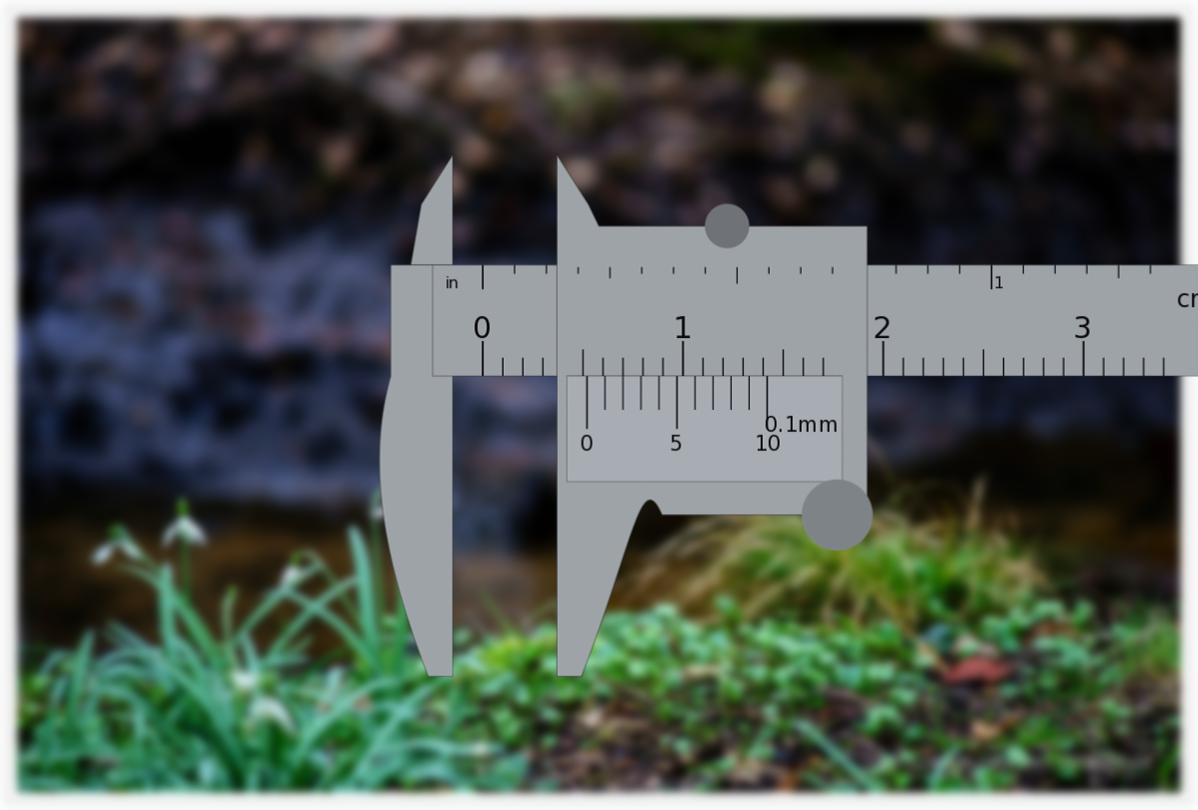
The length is 5.2mm
